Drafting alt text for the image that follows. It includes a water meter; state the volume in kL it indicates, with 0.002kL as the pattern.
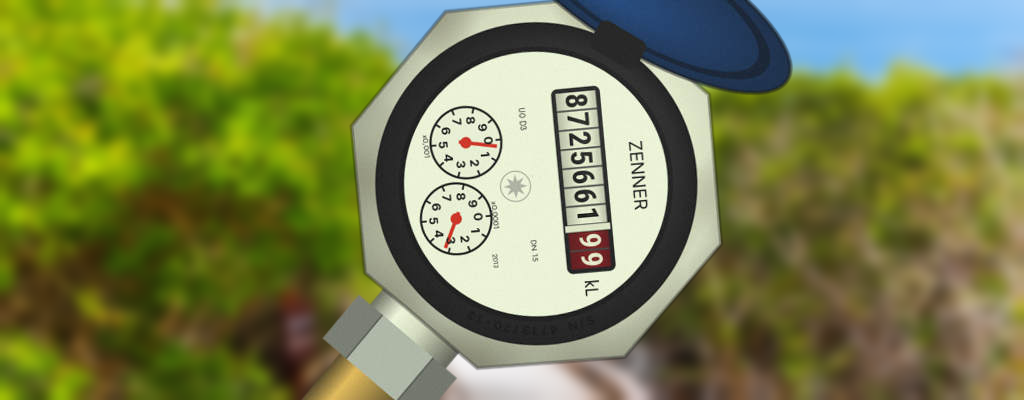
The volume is 8725661.9903kL
